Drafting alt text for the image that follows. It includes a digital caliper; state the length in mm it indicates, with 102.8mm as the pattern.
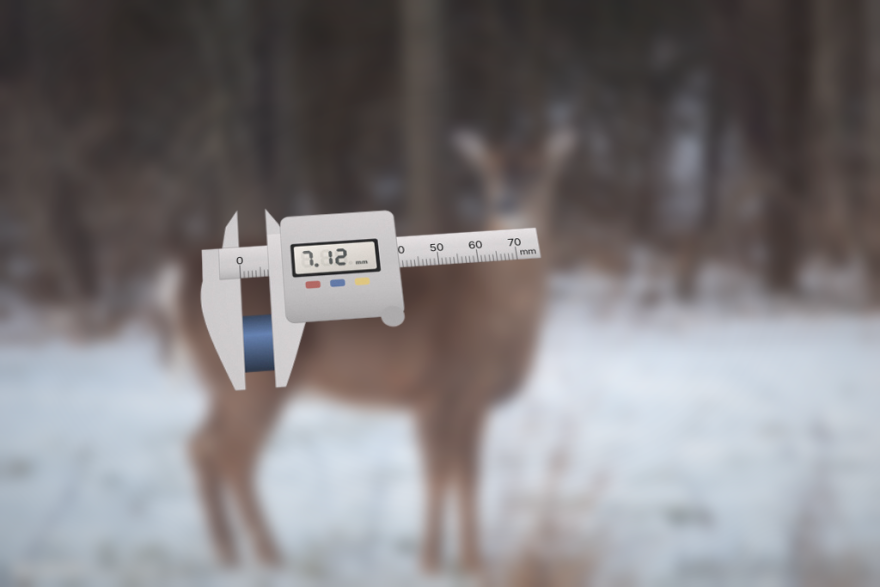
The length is 7.12mm
